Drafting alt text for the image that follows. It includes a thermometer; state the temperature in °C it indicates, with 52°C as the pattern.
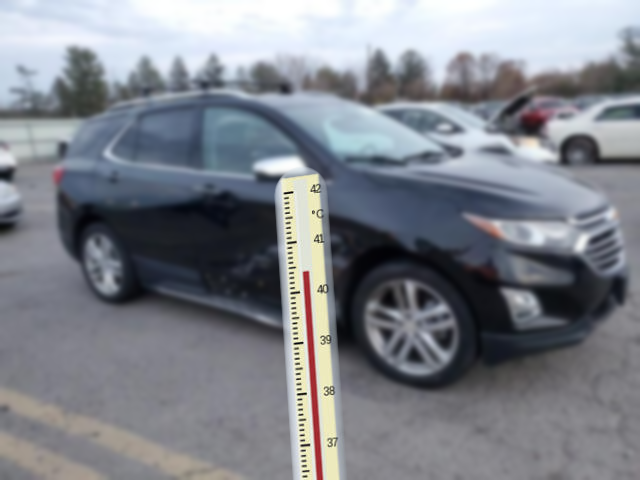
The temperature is 40.4°C
